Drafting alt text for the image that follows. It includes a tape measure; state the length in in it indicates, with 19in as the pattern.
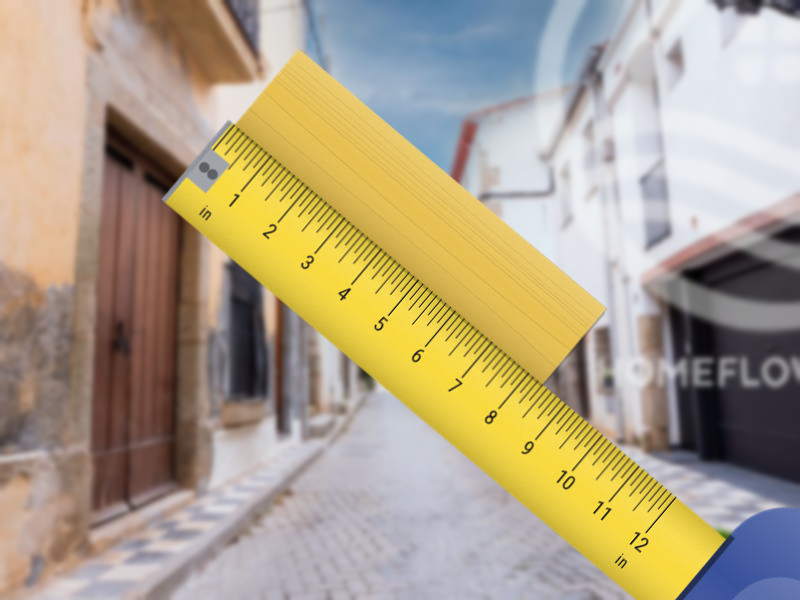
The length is 8.375in
